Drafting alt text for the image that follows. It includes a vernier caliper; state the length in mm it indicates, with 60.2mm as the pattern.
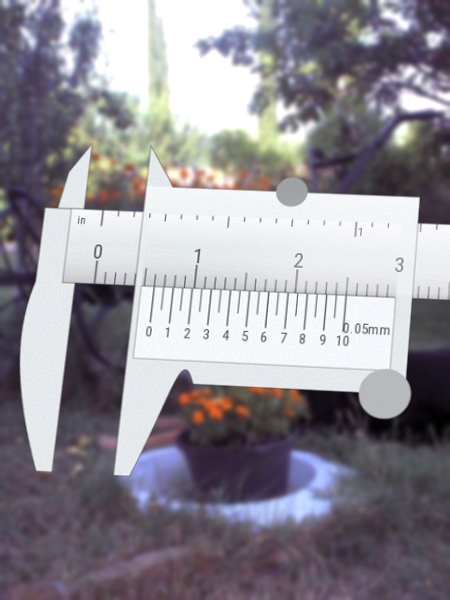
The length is 6.0mm
